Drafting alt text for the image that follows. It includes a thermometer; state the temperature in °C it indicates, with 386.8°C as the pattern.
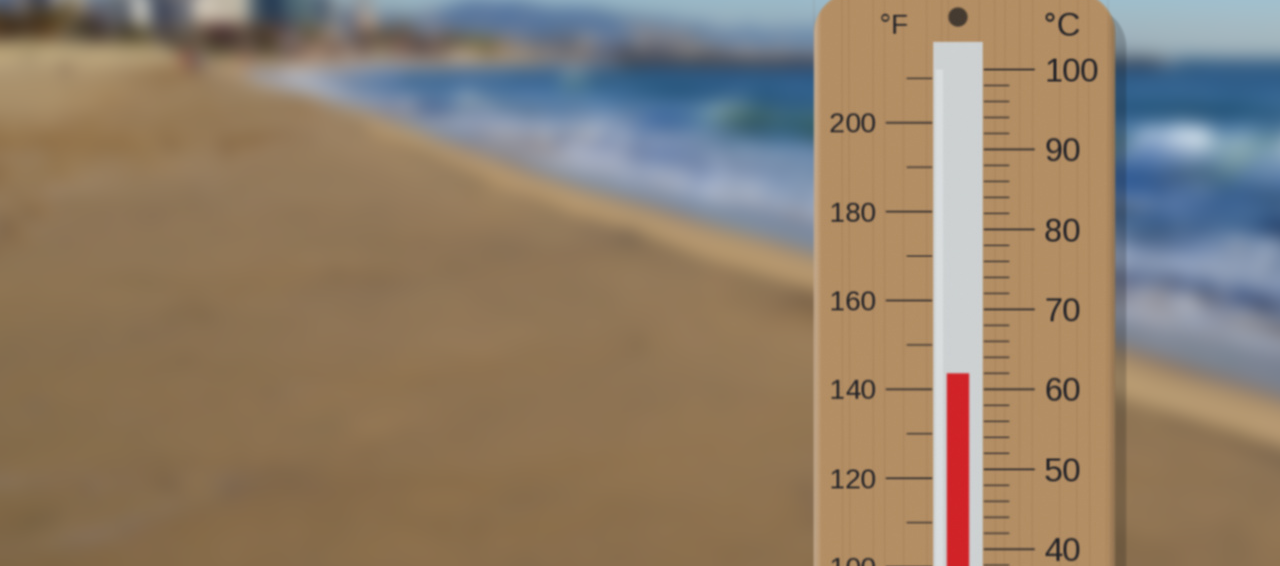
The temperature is 62°C
